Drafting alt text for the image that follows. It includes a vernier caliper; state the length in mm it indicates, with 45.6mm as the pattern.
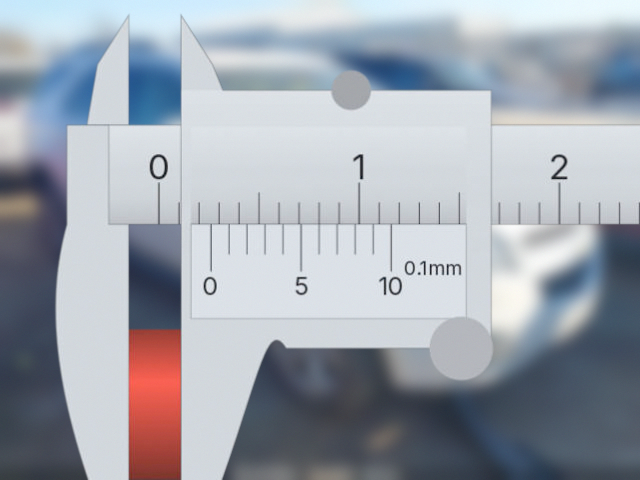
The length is 2.6mm
